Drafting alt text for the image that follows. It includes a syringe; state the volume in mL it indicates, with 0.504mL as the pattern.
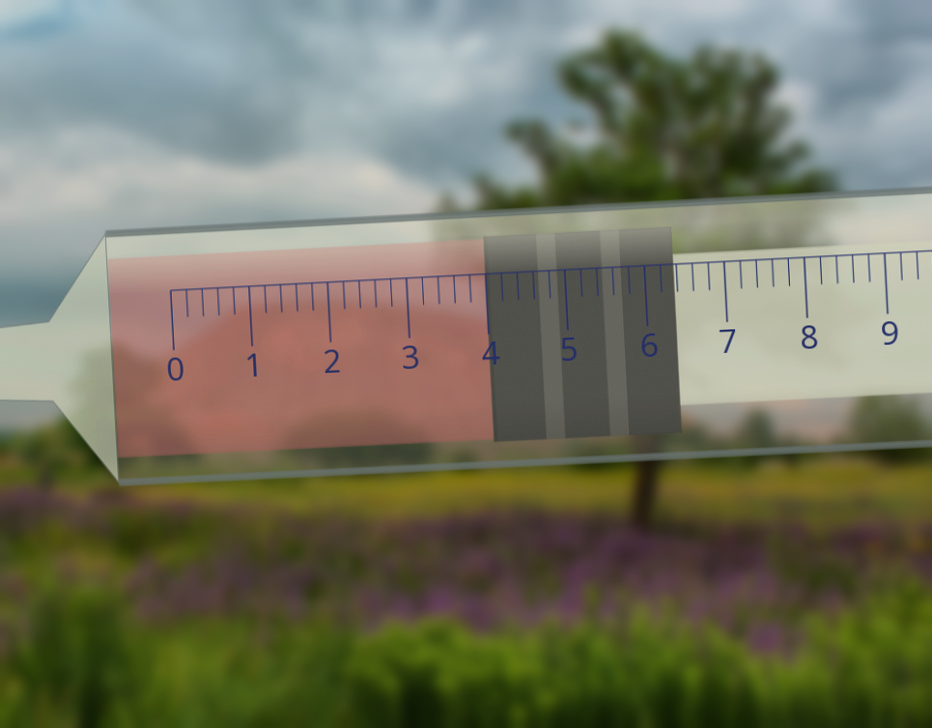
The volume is 4mL
